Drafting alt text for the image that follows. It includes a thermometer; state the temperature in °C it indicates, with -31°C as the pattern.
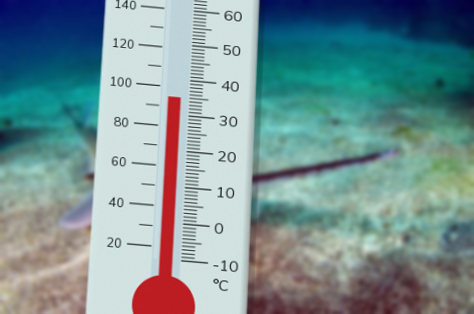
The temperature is 35°C
